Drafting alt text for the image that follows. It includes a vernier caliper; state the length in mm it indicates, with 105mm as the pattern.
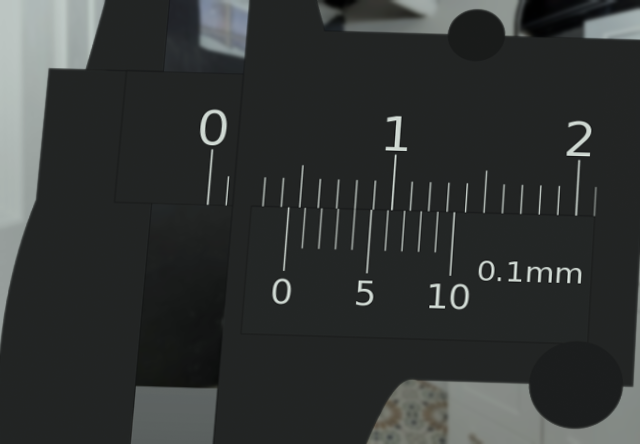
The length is 4.4mm
